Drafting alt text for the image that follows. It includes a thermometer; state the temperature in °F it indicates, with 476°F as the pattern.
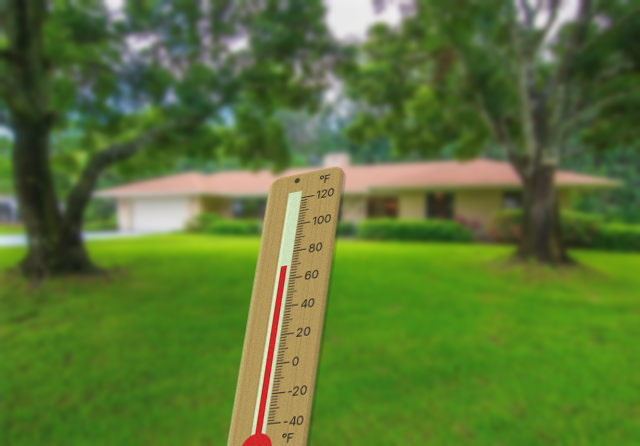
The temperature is 70°F
